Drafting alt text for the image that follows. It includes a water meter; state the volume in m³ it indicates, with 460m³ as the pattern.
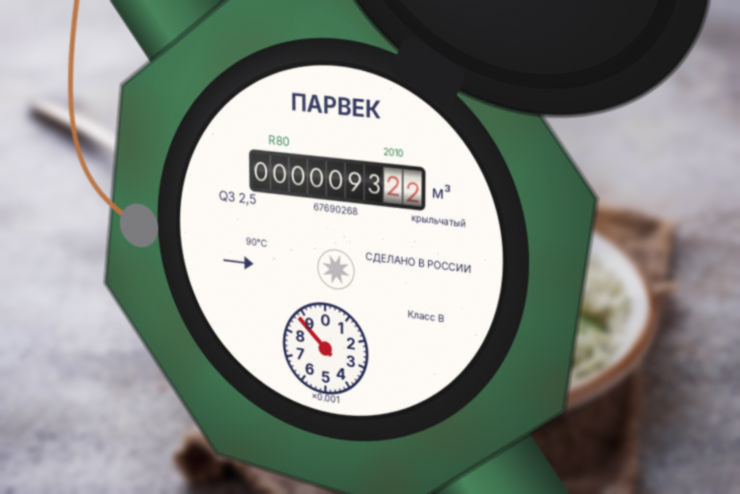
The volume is 93.218m³
